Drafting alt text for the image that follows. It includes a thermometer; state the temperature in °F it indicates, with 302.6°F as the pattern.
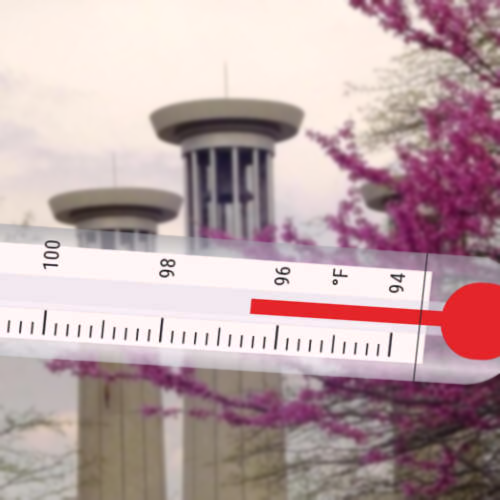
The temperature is 96.5°F
